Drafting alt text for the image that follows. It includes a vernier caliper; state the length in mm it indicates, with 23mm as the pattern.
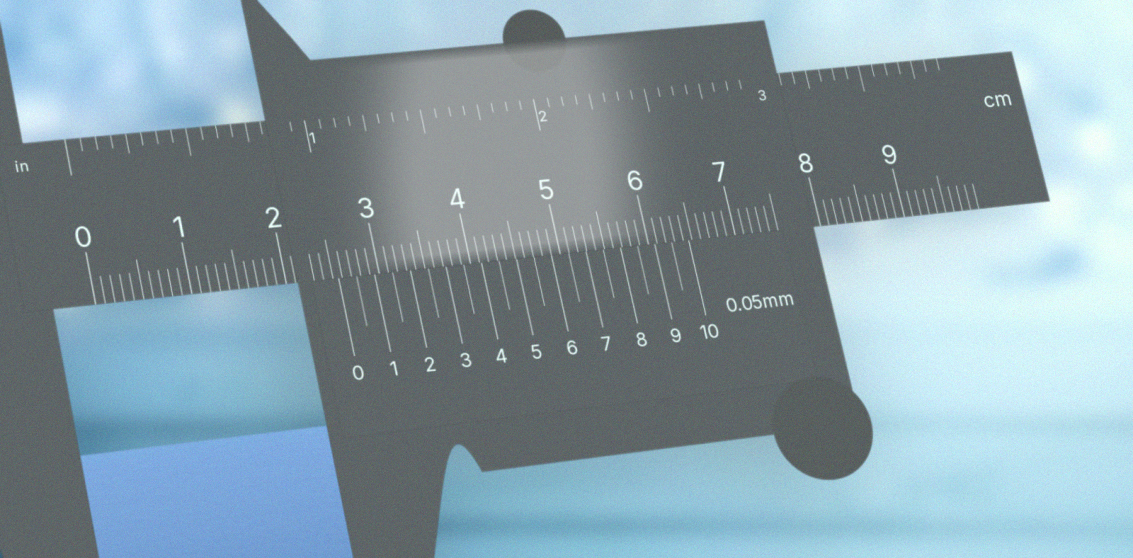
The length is 25.6mm
